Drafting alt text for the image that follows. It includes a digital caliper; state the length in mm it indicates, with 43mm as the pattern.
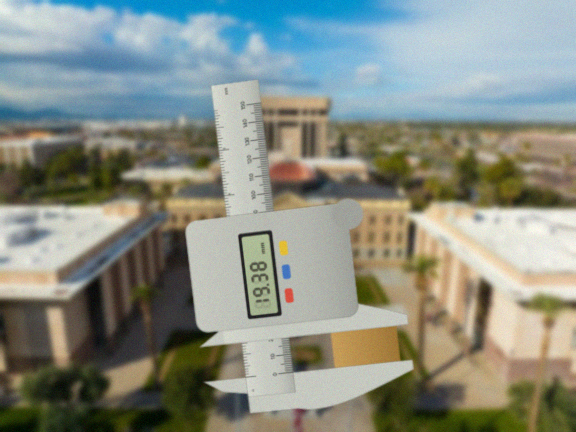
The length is 19.38mm
